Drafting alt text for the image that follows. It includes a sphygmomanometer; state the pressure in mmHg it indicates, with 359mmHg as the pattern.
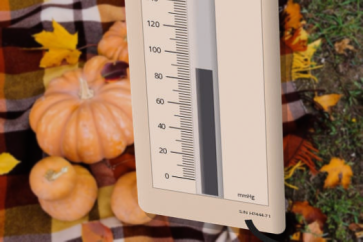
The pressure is 90mmHg
